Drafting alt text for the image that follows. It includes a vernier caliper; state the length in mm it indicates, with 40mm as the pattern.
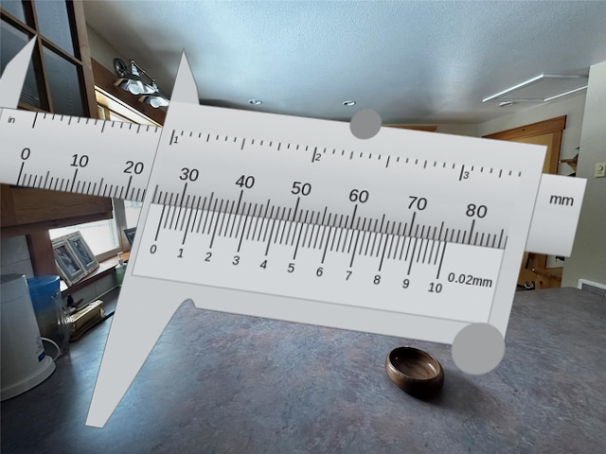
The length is 27.2mm
